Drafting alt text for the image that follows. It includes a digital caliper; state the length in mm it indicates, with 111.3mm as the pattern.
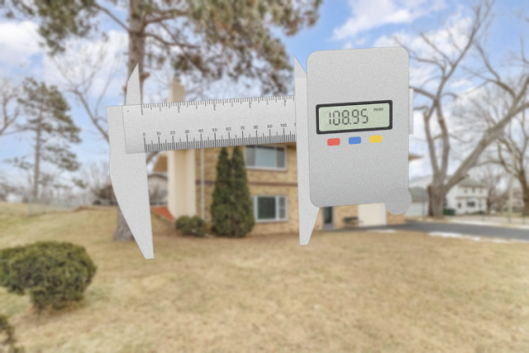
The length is 108.95mm
